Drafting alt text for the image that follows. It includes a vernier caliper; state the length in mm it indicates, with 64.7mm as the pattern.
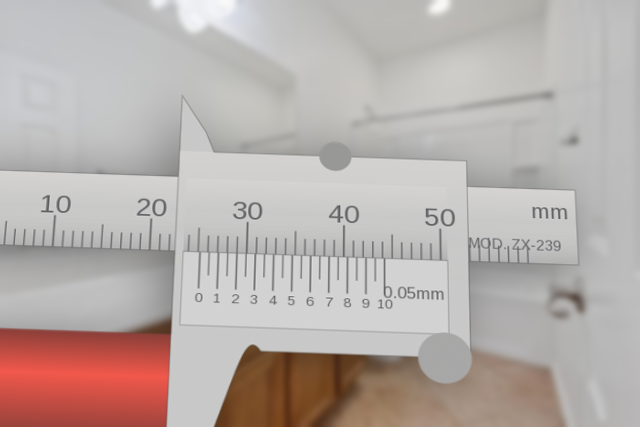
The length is 25.2mm
